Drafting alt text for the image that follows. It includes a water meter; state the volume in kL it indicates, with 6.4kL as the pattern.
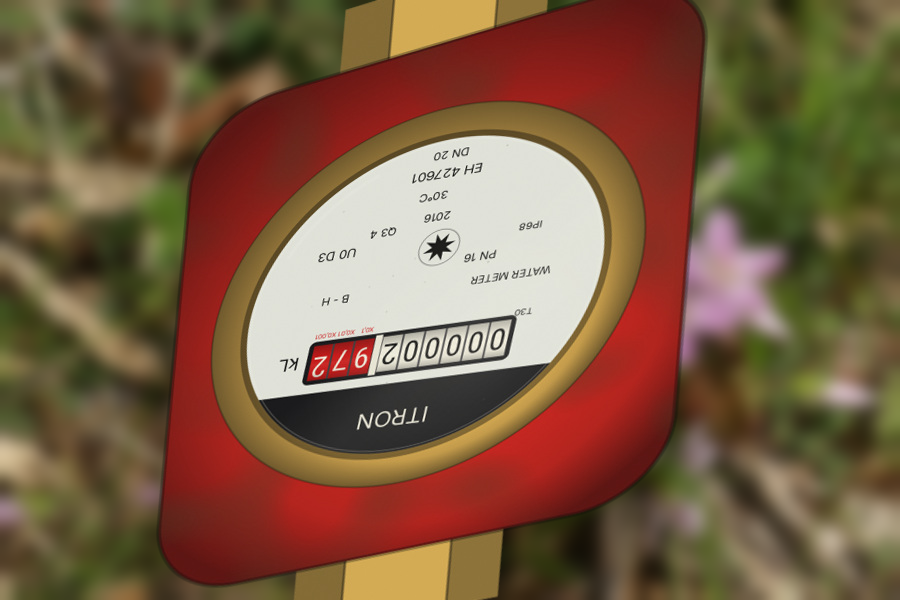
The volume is 2.972kL
